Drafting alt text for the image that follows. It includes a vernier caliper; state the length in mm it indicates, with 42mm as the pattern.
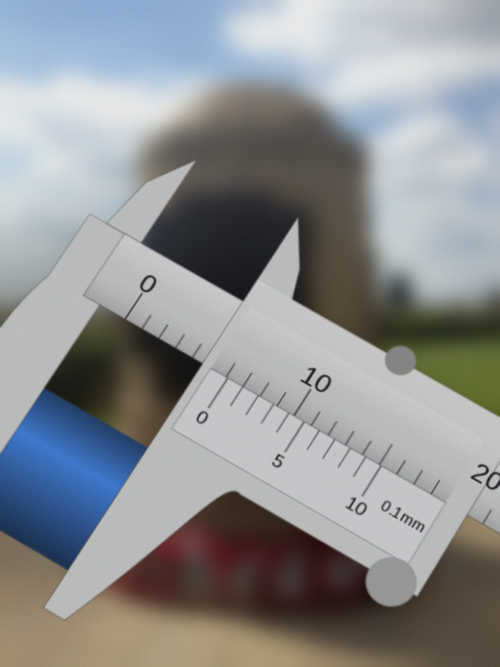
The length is 6.1mm
